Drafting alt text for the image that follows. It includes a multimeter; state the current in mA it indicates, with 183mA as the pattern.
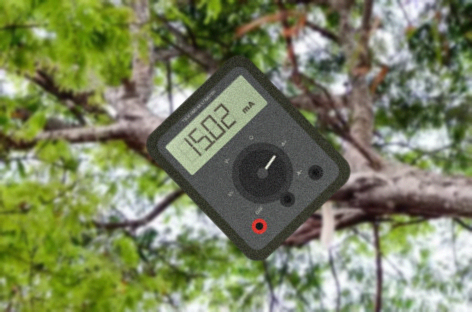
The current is 15.02mA
